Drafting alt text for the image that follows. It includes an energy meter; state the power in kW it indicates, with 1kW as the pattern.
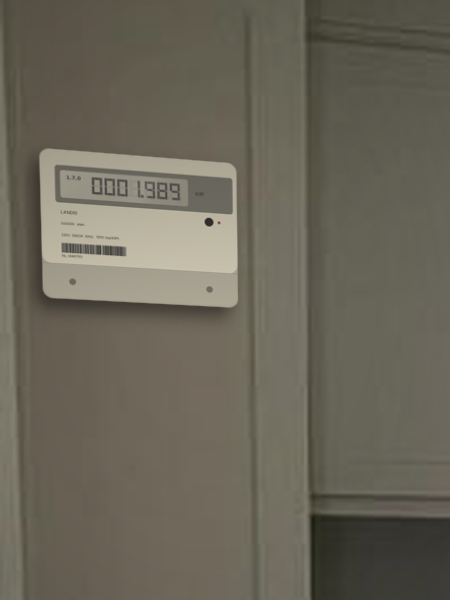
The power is 1.989kW
